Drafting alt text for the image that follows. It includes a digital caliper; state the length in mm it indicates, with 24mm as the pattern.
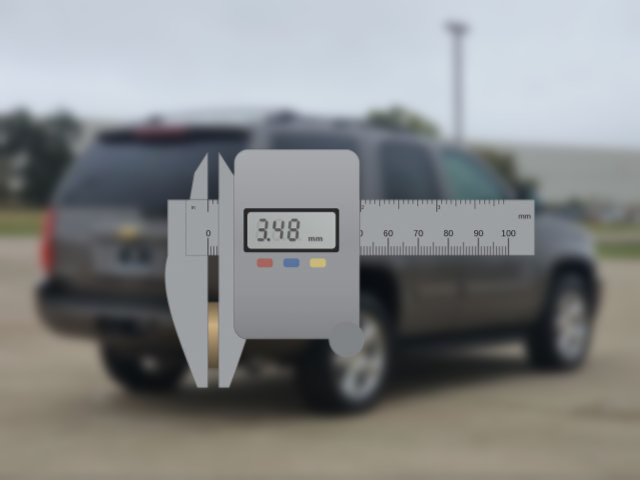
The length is 3.48mm
